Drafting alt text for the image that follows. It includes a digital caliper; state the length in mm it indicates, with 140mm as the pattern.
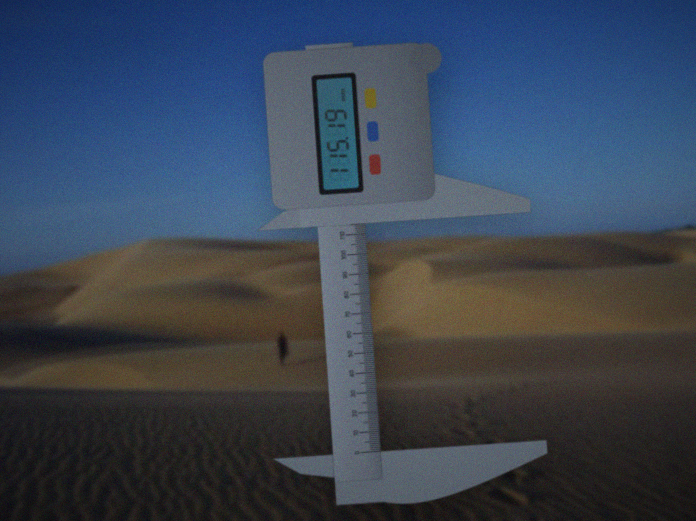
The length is 115.19mm
